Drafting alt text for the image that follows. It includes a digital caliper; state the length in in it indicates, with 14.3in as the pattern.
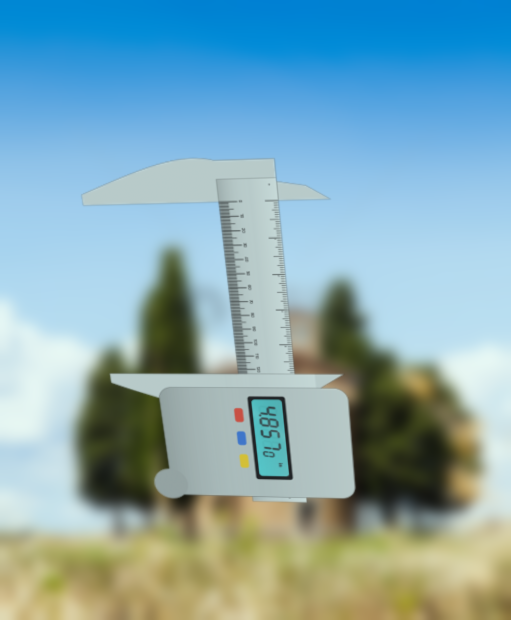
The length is 4.8570in
